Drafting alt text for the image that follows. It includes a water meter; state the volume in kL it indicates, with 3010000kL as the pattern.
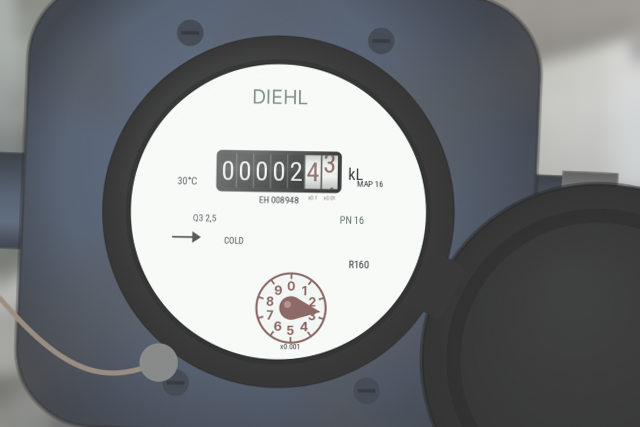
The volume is 2.432kL
